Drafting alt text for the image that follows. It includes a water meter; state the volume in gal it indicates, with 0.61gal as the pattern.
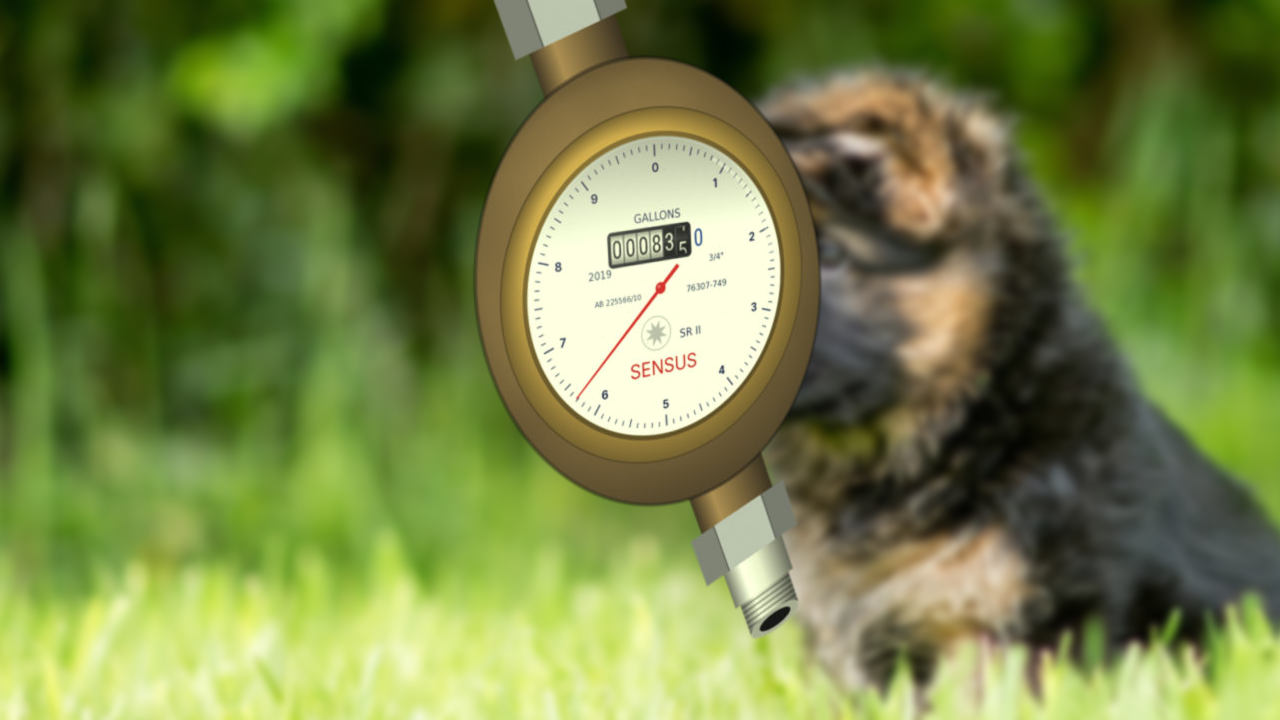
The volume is 8346.3gal
